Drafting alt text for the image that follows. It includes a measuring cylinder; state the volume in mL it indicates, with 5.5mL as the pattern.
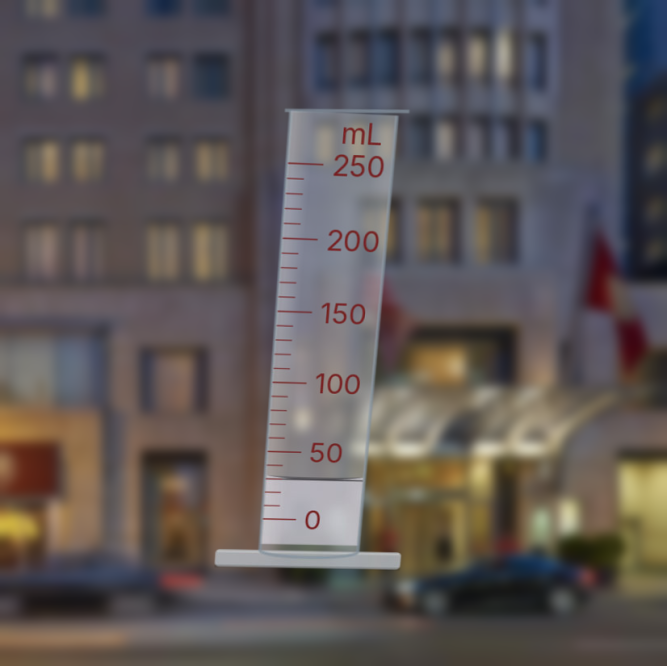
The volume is 30mL
